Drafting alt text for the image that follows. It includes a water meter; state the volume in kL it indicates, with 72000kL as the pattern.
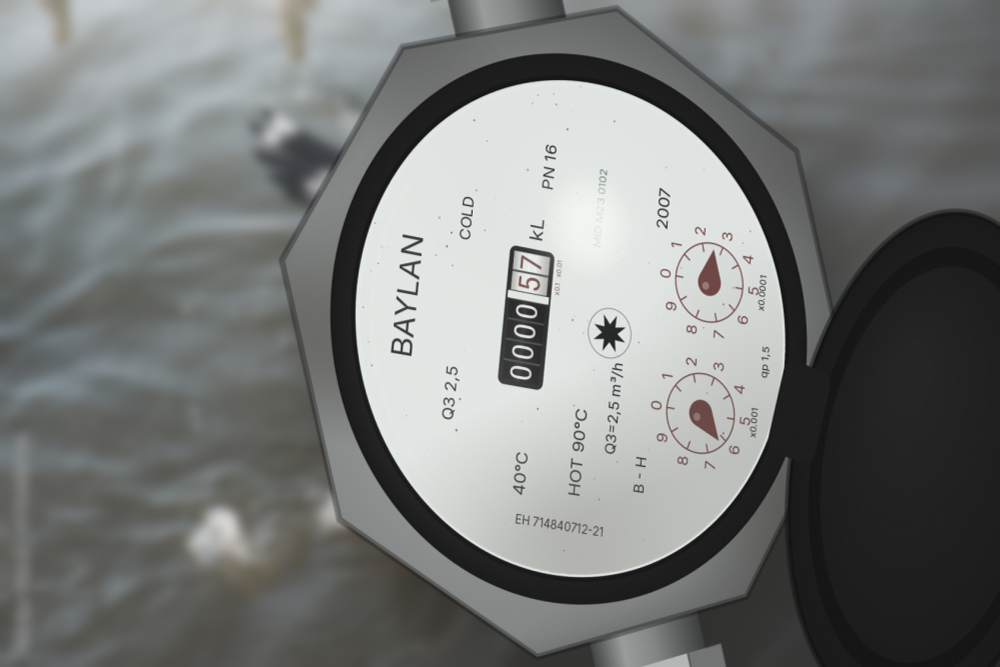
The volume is 0.5762kL
